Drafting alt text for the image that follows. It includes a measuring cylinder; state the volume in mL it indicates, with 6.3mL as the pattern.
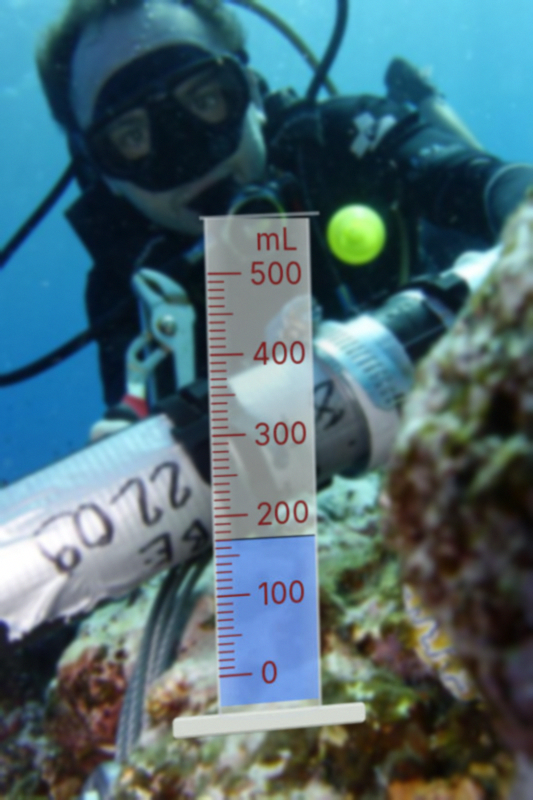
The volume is 170mL
